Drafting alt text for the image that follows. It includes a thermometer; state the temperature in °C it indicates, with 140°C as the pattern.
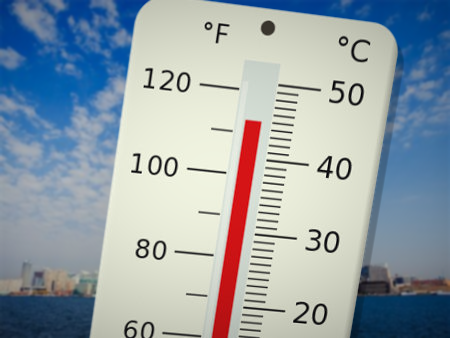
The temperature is 45°C
